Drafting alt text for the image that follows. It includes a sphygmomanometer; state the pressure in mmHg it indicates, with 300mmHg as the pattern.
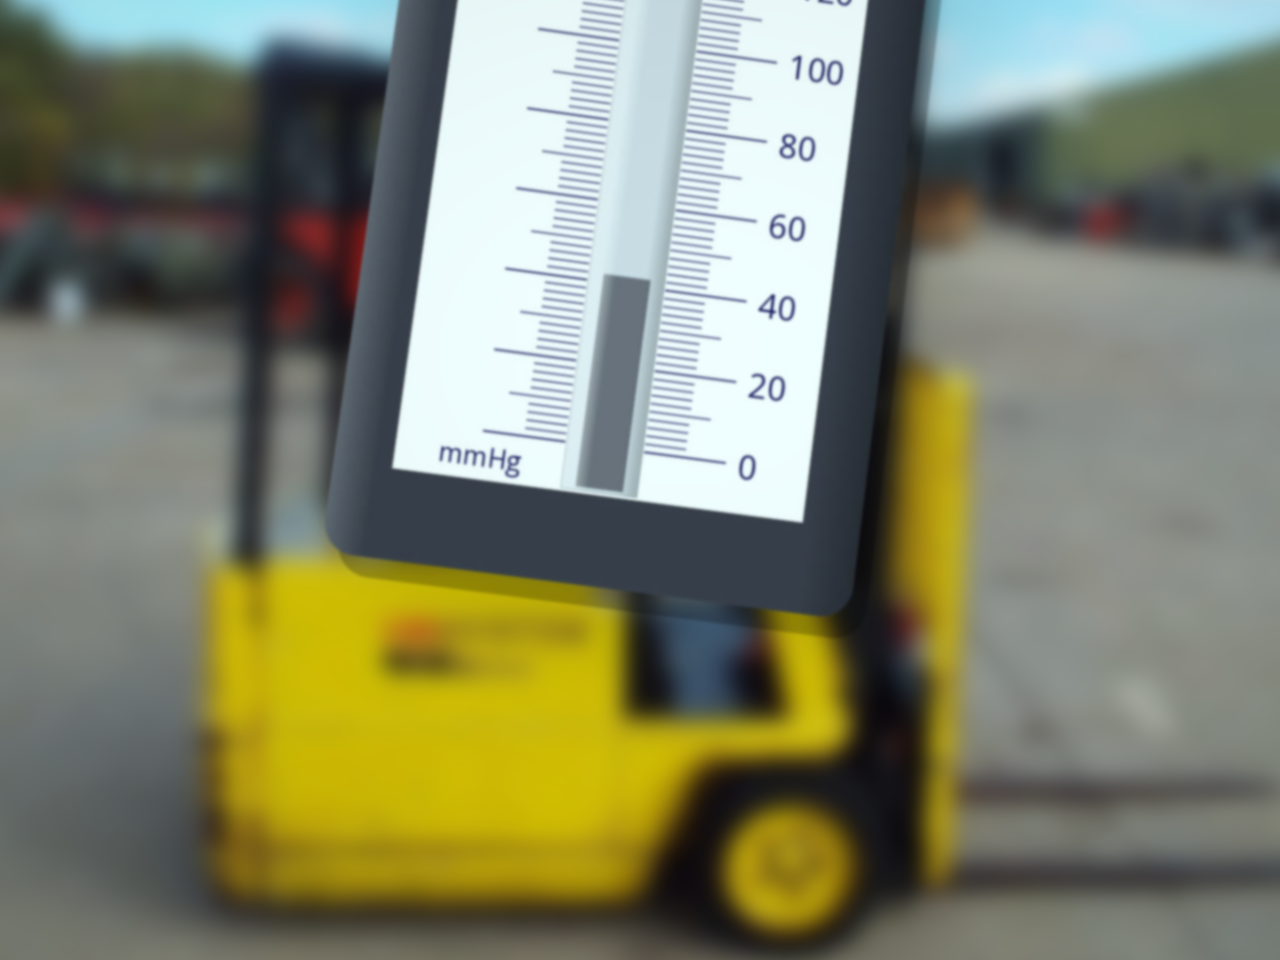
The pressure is 42mmHg
